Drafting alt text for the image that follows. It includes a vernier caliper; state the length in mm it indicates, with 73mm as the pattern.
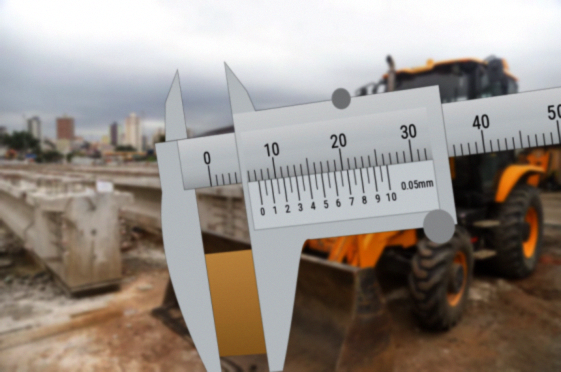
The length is 7.4mm
